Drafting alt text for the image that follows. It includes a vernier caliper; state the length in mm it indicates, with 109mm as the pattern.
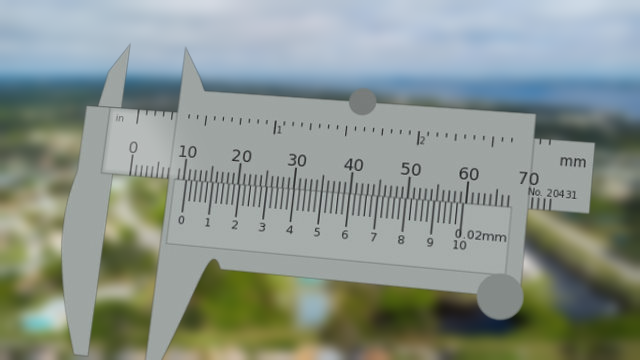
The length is 10.5mm
